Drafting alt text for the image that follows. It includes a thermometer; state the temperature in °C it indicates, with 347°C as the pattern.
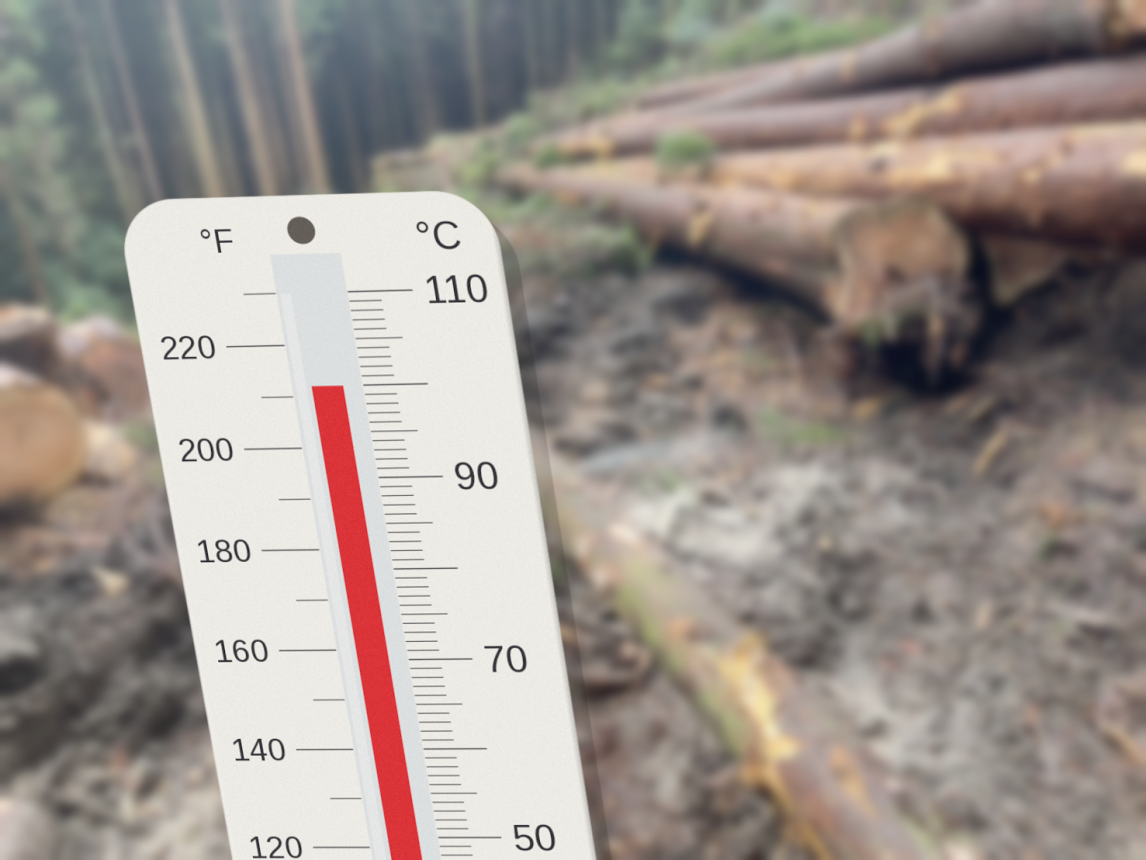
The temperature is 100°C
